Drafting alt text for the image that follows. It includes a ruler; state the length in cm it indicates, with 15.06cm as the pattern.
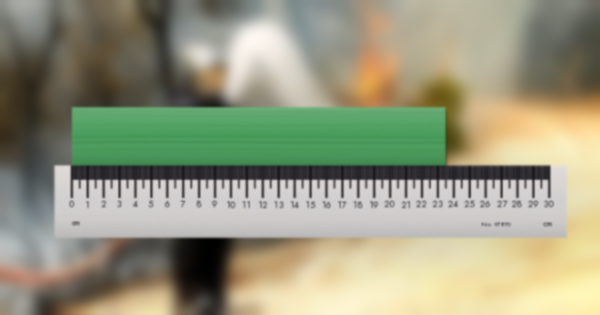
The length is 23.5cm
